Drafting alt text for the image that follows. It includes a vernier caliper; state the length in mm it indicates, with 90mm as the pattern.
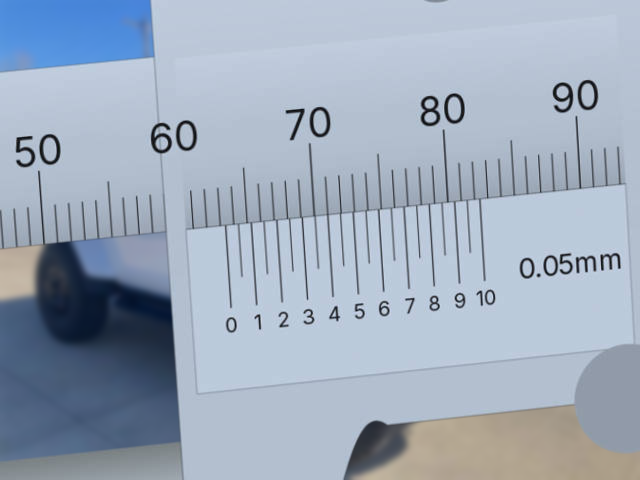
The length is 63.4mm
